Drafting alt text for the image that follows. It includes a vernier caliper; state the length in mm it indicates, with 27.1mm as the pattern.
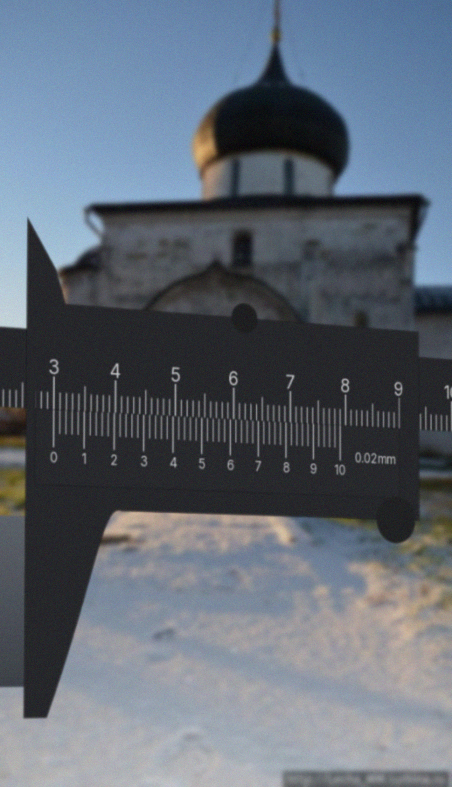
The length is 30.0mm
